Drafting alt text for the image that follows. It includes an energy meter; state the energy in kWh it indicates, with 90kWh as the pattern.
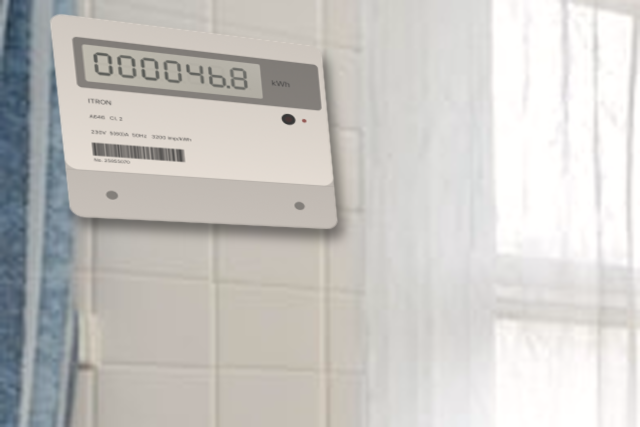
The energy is 46.8kWh
